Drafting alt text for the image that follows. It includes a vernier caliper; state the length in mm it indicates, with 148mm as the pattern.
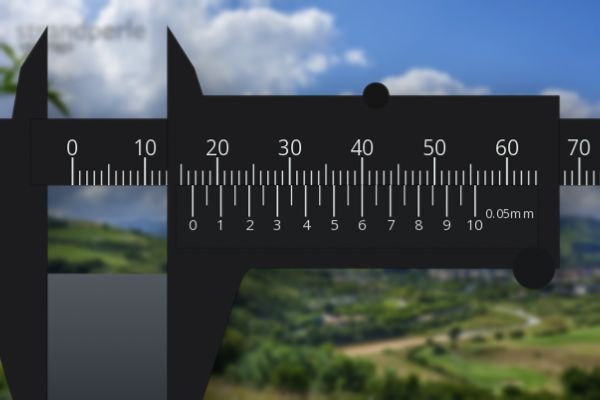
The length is 16.6mm
